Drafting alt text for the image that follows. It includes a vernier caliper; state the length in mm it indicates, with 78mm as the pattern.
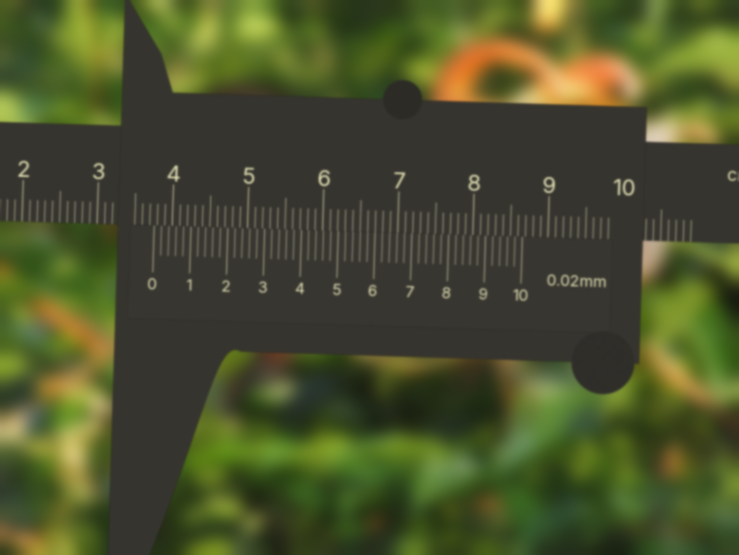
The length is 37.6mm
